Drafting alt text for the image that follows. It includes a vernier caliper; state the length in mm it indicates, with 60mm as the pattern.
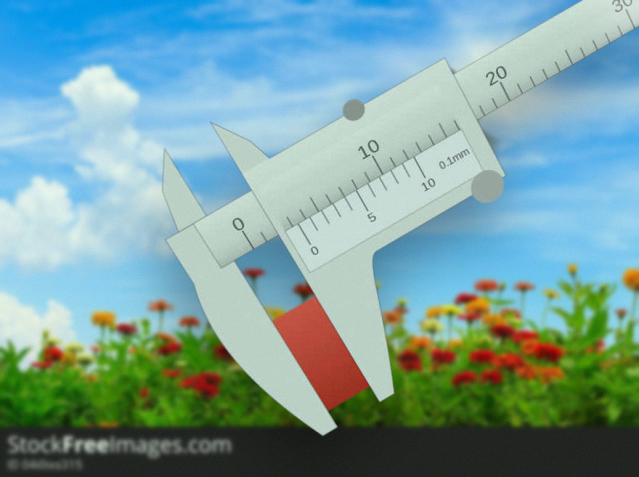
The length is 3.4mm
